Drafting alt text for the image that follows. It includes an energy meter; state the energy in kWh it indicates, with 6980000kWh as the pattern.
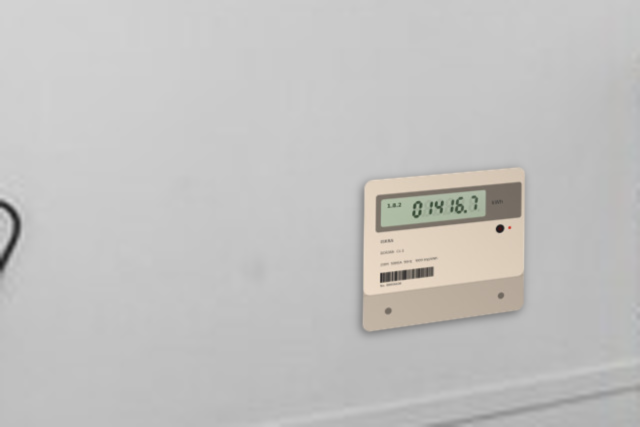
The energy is 1416.7kWh
